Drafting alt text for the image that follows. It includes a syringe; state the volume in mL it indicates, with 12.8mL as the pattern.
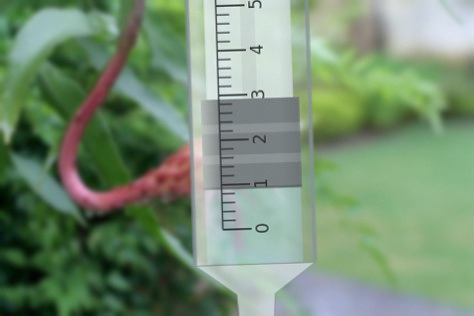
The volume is 0.9mL
